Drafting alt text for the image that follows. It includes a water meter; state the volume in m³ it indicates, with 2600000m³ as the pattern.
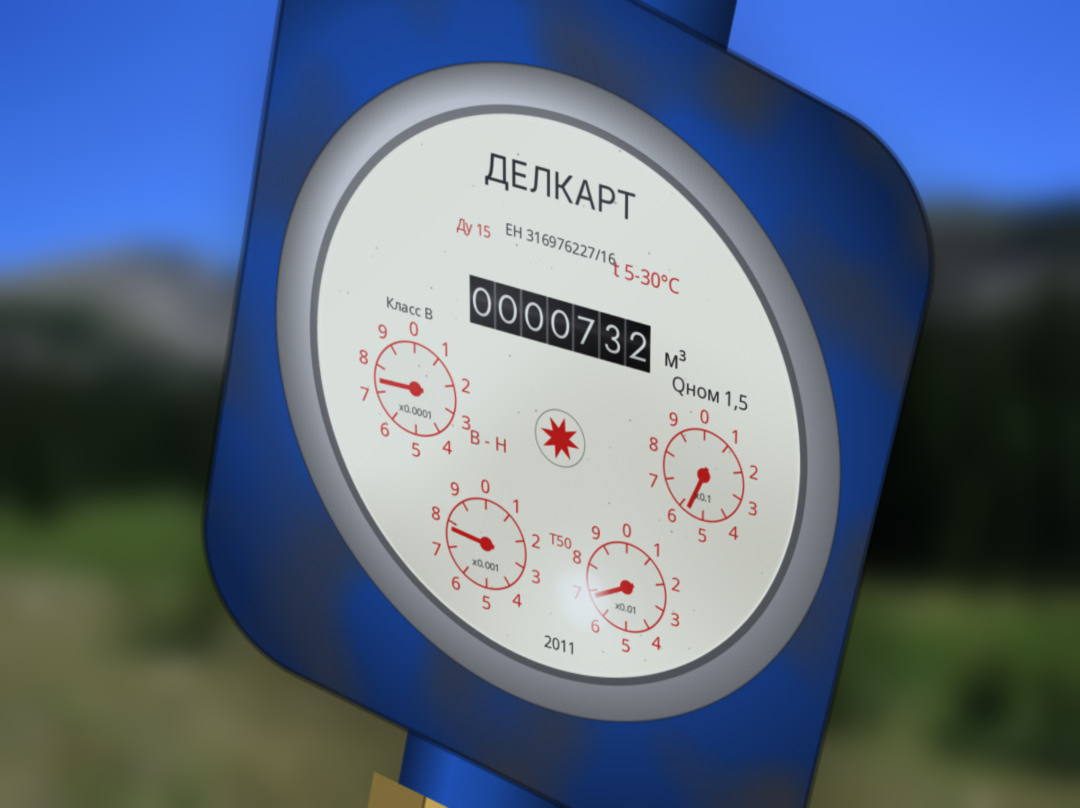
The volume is 732.5677m³
